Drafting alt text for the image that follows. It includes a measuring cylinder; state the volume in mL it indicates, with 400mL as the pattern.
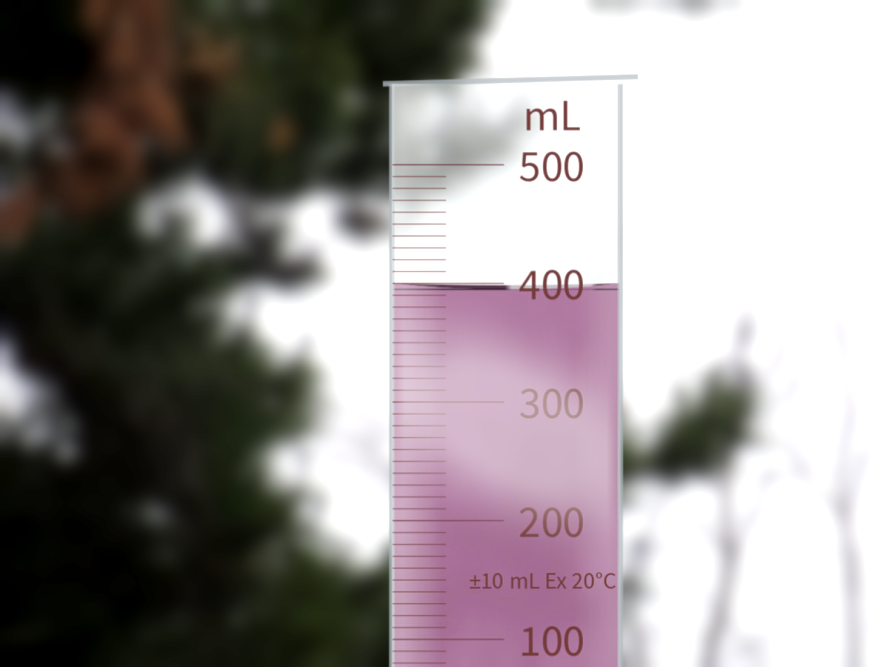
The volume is 395mL
